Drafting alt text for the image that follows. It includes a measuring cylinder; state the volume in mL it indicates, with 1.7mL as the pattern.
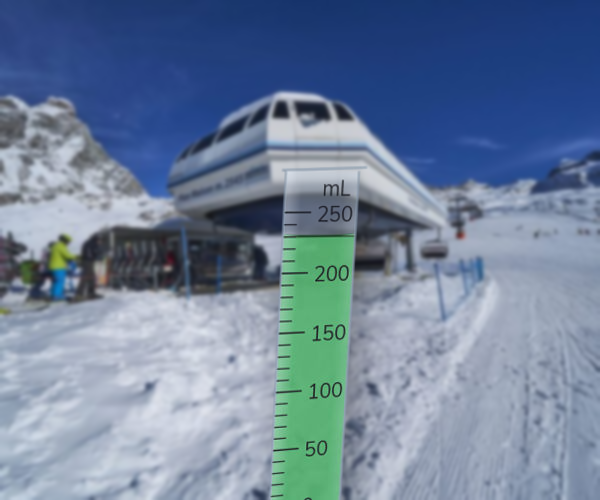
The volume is 230mL
